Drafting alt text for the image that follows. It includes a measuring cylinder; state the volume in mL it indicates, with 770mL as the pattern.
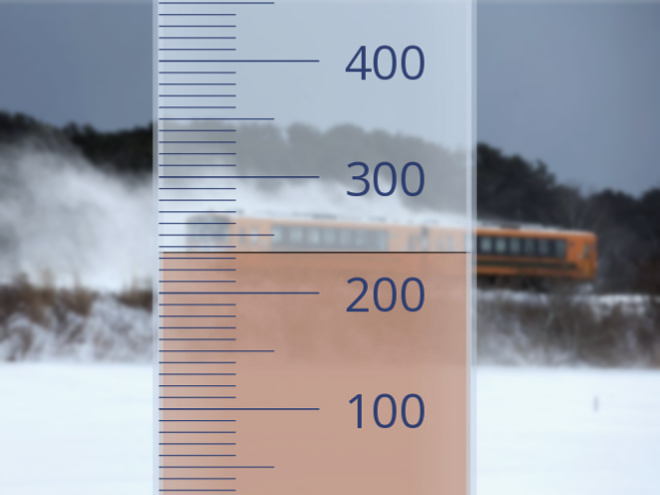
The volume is 235mL
